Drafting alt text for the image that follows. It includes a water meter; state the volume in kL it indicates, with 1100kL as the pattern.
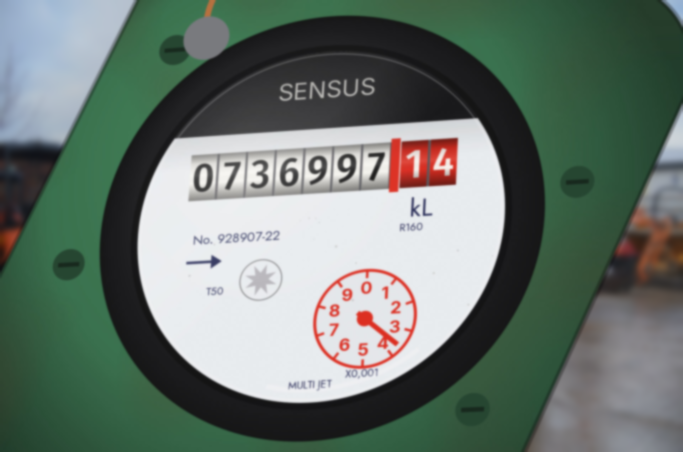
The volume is 736997.143kL
